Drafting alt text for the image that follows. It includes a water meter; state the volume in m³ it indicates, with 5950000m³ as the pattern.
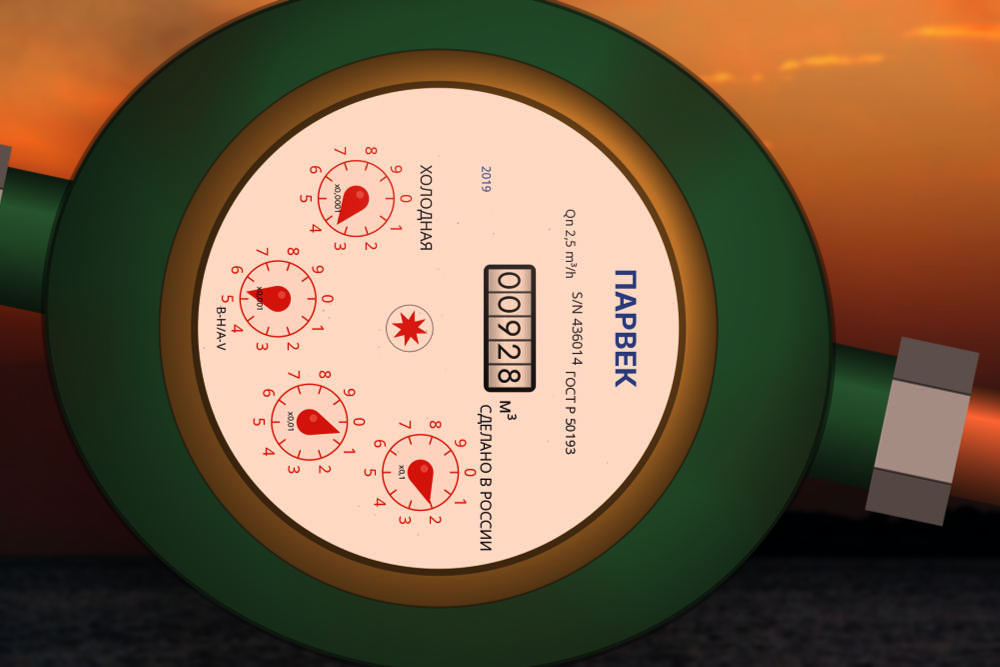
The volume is 928.2053m³
